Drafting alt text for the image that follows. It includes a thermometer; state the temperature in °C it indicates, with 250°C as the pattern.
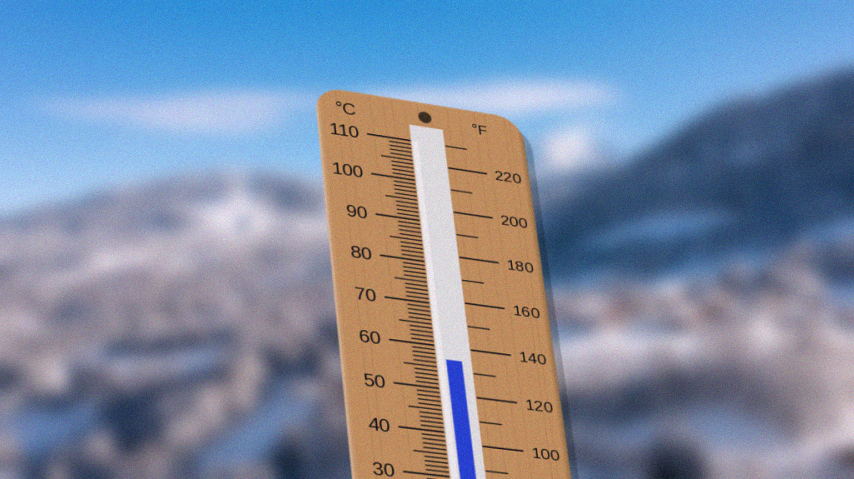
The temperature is 57°C
